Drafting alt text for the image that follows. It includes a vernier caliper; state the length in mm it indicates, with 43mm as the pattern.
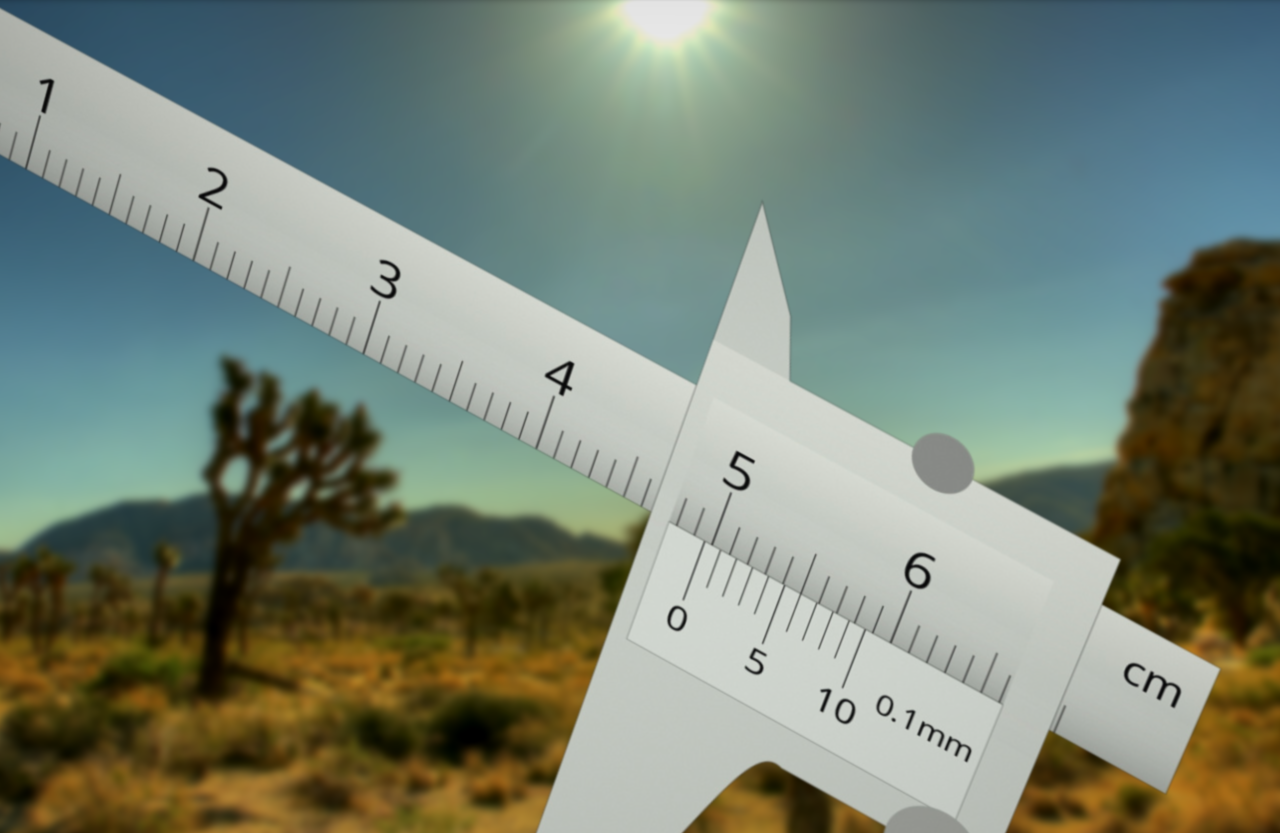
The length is 49.6mm
